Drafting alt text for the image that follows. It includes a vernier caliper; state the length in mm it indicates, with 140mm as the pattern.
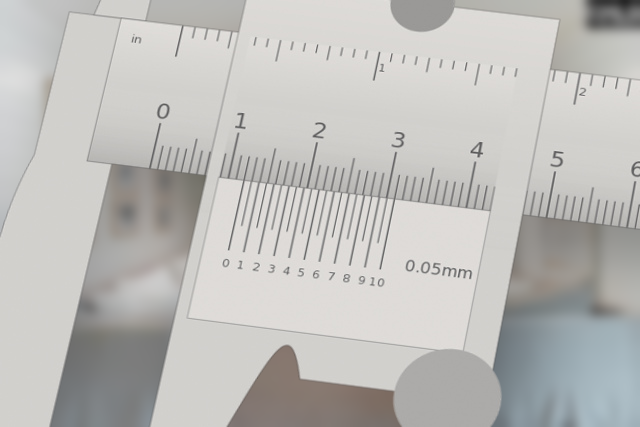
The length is 12.0mm
